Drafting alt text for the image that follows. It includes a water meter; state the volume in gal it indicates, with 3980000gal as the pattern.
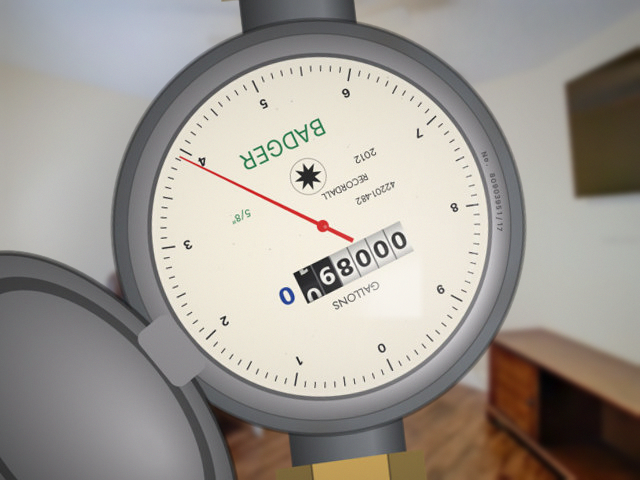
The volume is 8903.9gal
